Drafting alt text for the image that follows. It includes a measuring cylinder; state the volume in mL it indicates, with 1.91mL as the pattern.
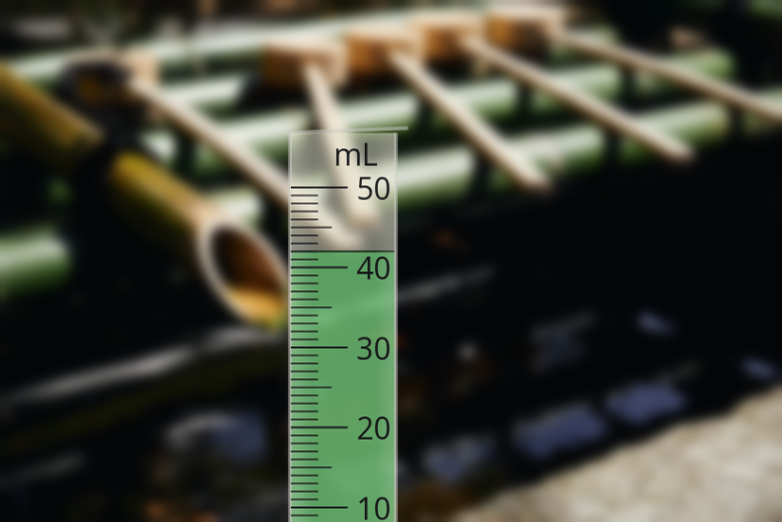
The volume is 42mL
